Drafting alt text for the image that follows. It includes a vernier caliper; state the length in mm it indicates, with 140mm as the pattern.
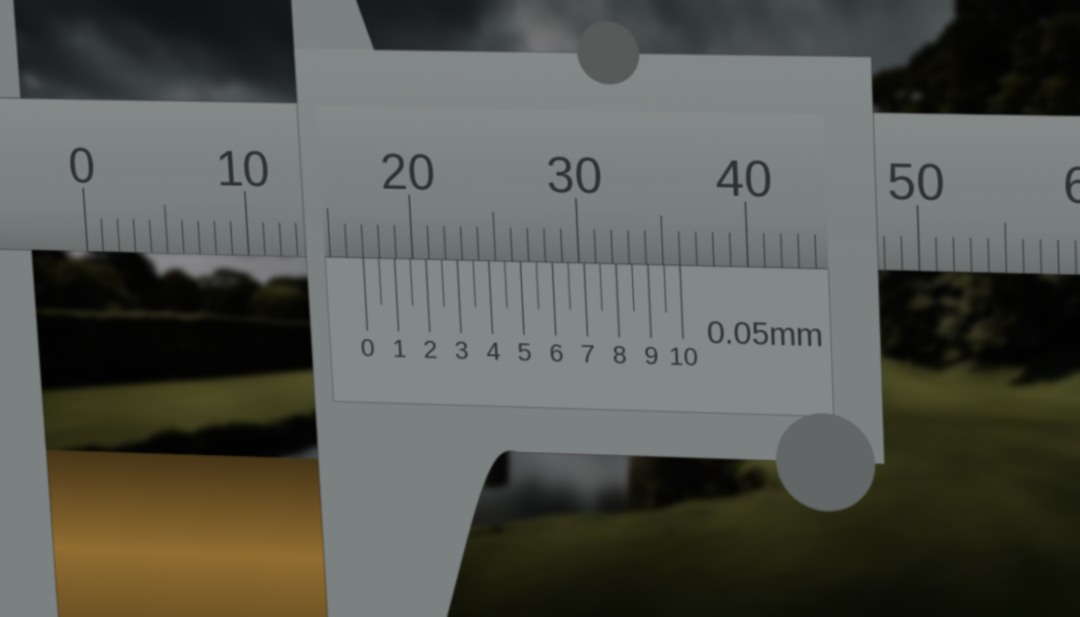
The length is 17.0mm
